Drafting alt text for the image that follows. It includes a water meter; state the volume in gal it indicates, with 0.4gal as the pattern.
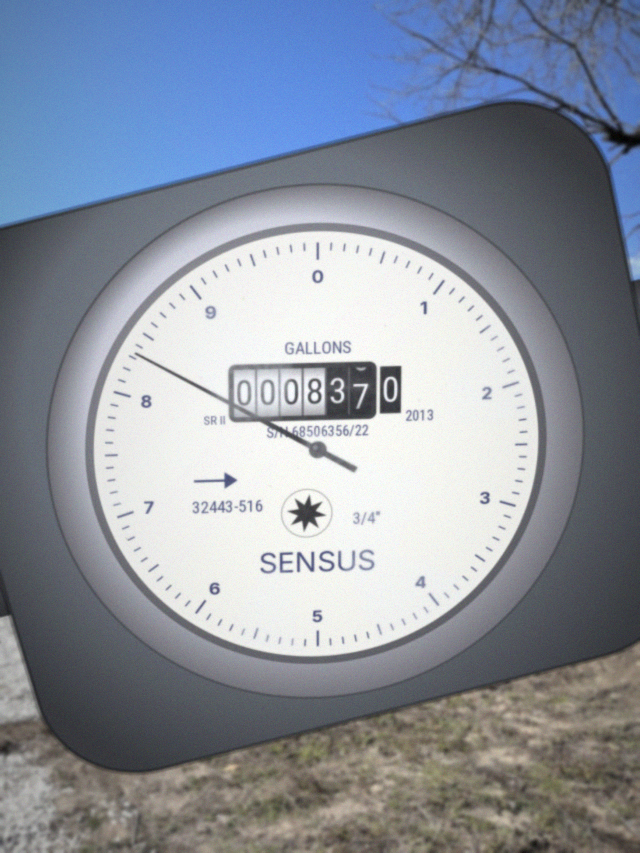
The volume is 8368.3gal
